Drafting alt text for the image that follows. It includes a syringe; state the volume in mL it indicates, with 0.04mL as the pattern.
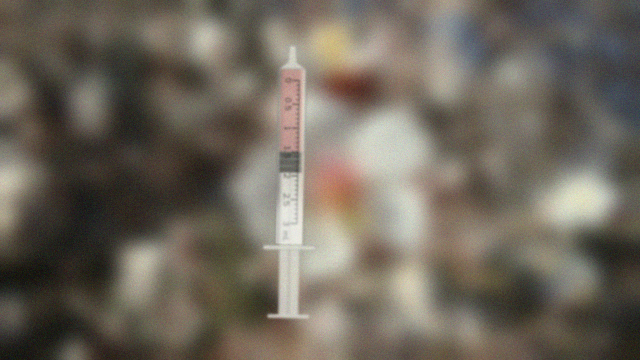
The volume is 1.5mL
